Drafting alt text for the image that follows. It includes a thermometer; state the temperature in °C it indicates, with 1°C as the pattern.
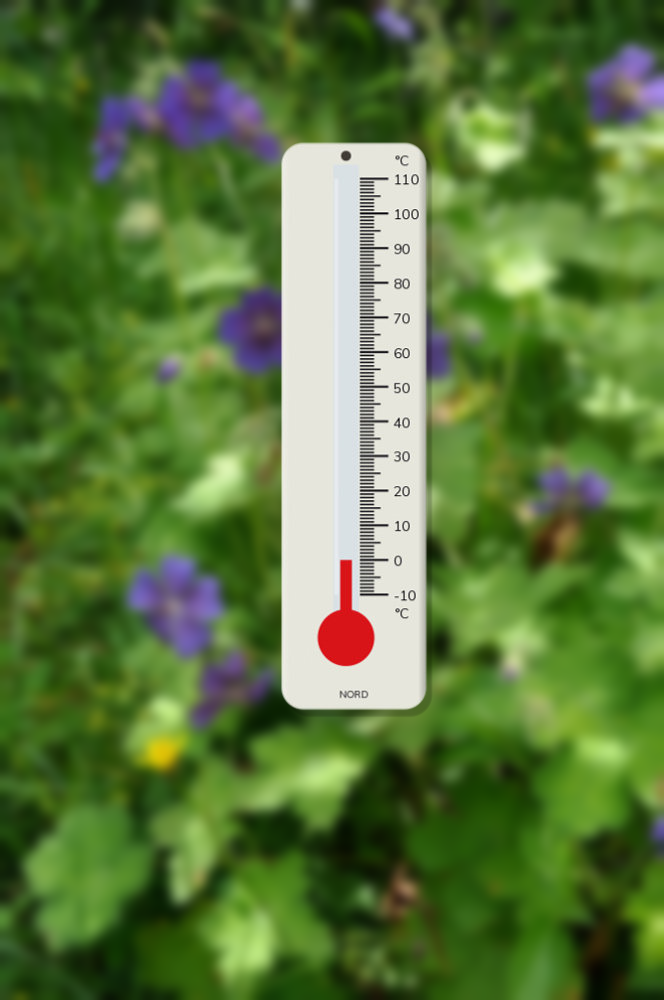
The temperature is 0°C
